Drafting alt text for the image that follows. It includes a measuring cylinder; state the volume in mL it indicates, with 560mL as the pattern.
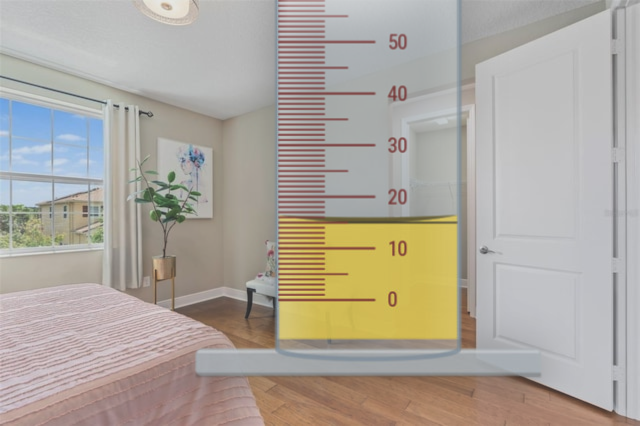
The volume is 15mL
